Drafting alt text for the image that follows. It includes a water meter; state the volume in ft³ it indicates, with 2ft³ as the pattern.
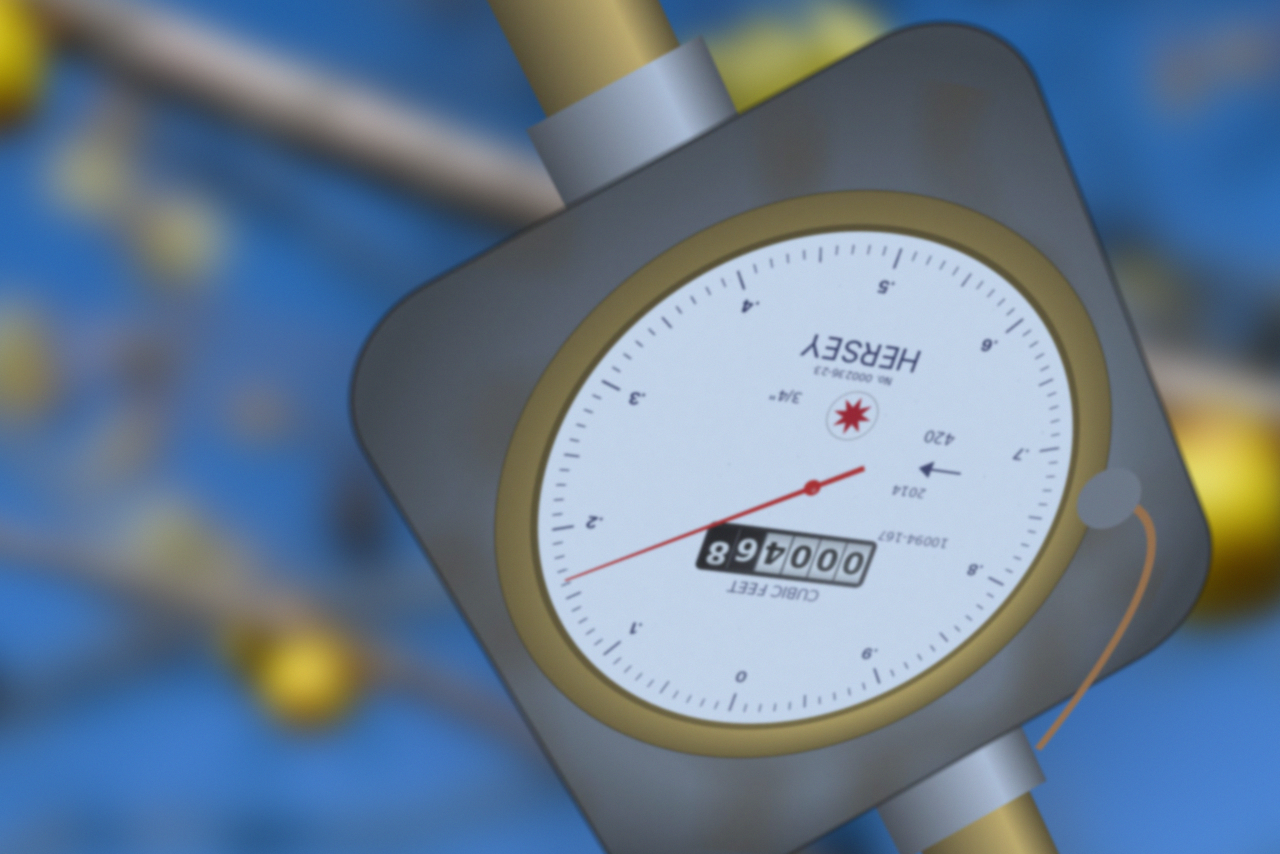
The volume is 468.16ft³
